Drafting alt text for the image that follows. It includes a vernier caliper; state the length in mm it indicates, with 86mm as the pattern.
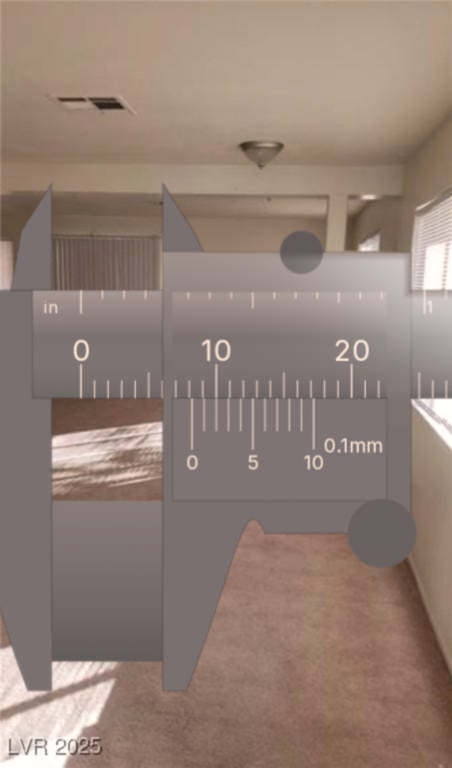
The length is 8.2mm
